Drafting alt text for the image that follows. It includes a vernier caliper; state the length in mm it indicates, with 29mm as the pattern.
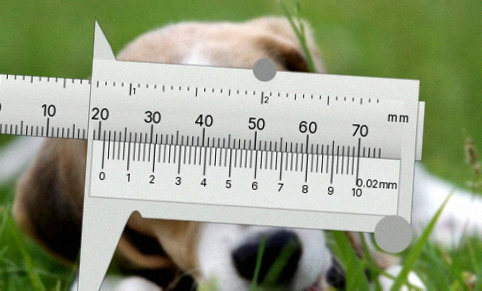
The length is 21.0mm
